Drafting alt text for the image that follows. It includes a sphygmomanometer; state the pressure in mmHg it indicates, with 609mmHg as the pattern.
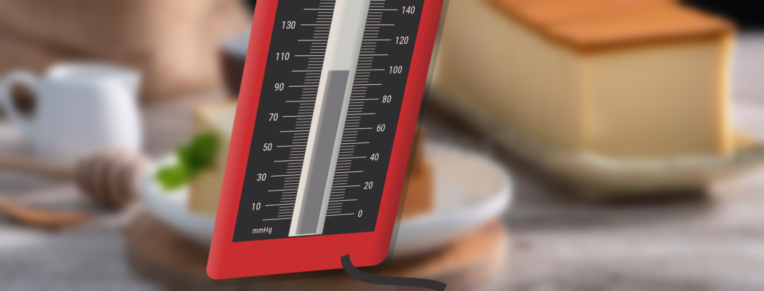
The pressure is 100mmHg
